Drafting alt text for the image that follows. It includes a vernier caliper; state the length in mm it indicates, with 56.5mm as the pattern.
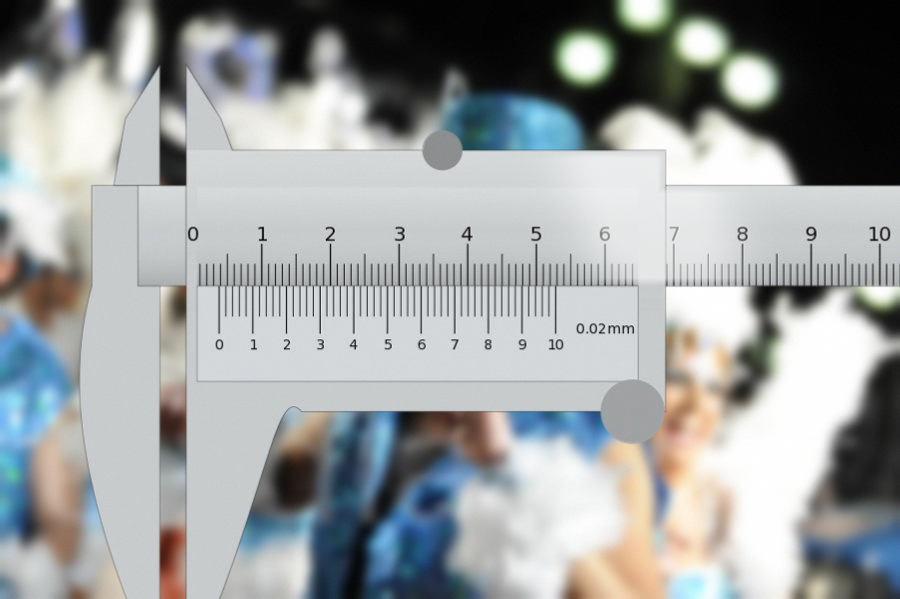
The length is 3.8mm
